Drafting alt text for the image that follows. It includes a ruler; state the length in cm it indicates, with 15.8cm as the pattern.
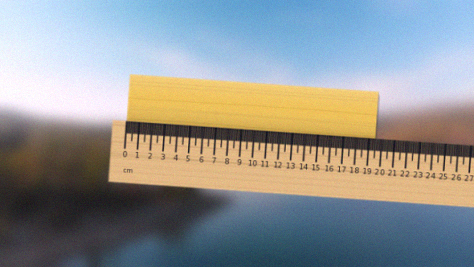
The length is 19.5cm
